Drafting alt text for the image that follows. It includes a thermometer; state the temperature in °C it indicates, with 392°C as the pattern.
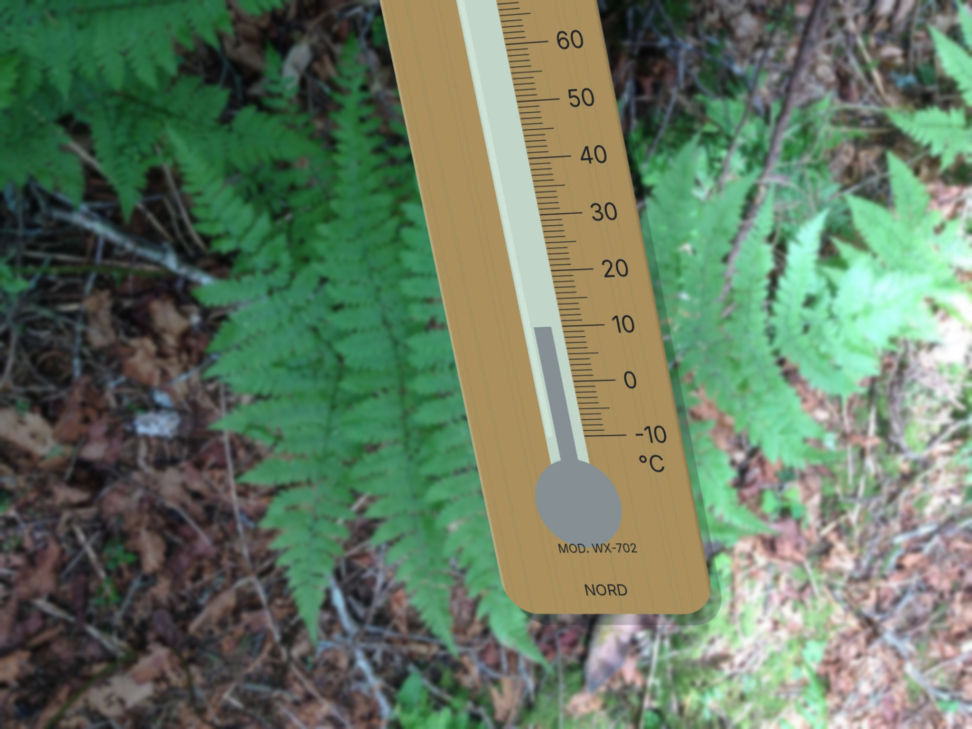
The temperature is 10°C
